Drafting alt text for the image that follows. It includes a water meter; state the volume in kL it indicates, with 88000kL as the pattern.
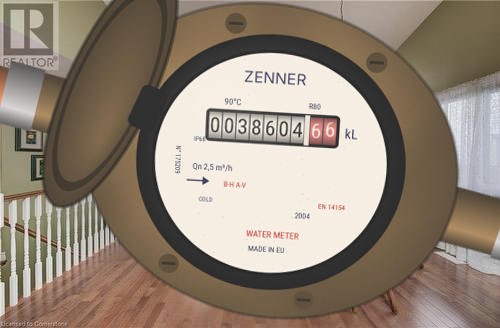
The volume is 38604.66kL
